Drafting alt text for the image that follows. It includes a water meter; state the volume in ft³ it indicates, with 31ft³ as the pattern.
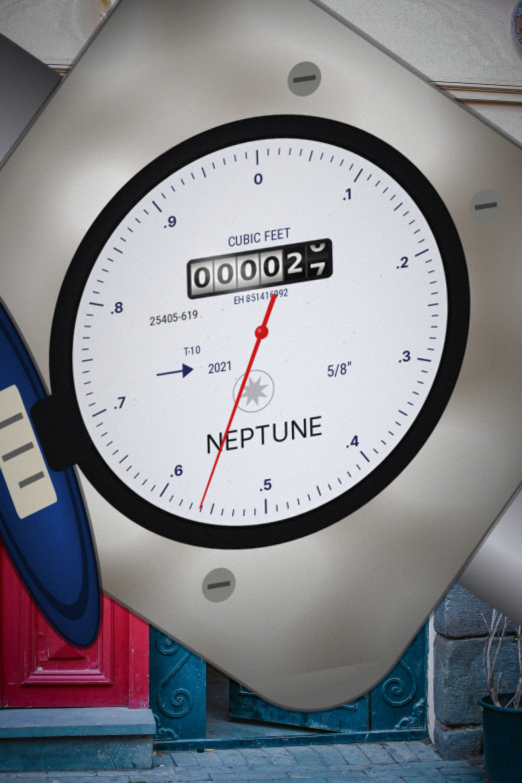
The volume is 26.56ft³
